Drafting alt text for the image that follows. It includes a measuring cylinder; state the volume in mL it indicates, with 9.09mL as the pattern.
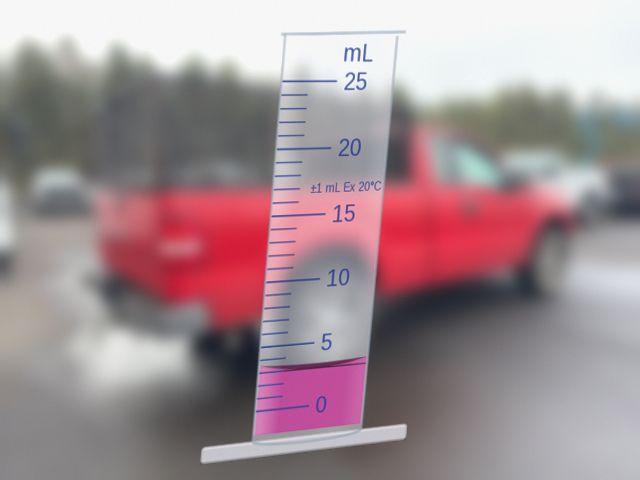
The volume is 3mL
